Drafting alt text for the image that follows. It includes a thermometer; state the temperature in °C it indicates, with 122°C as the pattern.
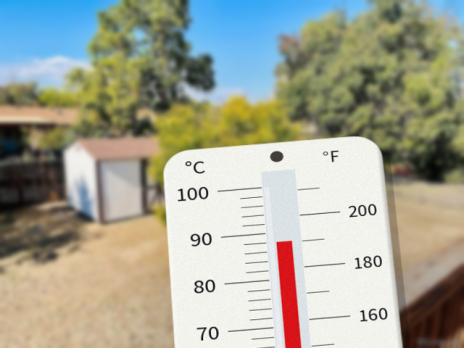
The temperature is 88°C
